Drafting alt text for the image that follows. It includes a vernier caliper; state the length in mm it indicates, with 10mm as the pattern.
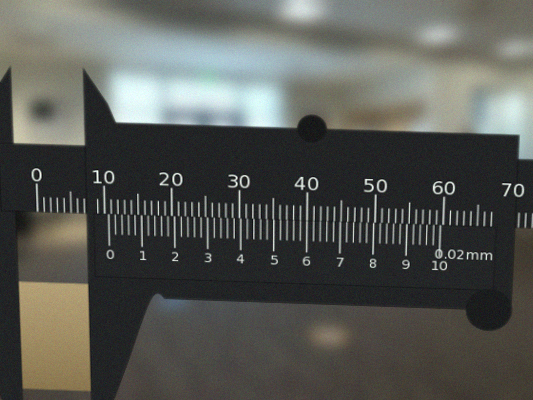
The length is 10.6mm
